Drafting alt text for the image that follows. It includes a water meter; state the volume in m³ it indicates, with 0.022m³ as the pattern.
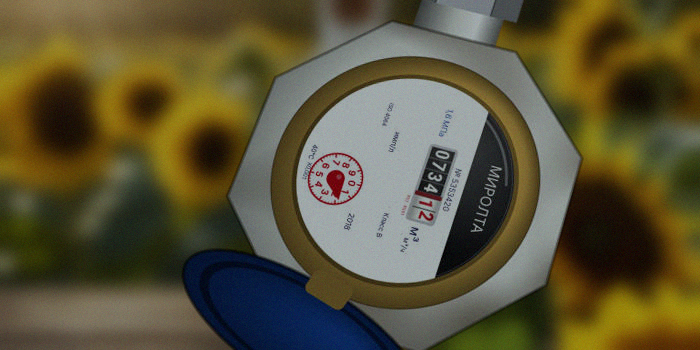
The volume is 734.121m³
